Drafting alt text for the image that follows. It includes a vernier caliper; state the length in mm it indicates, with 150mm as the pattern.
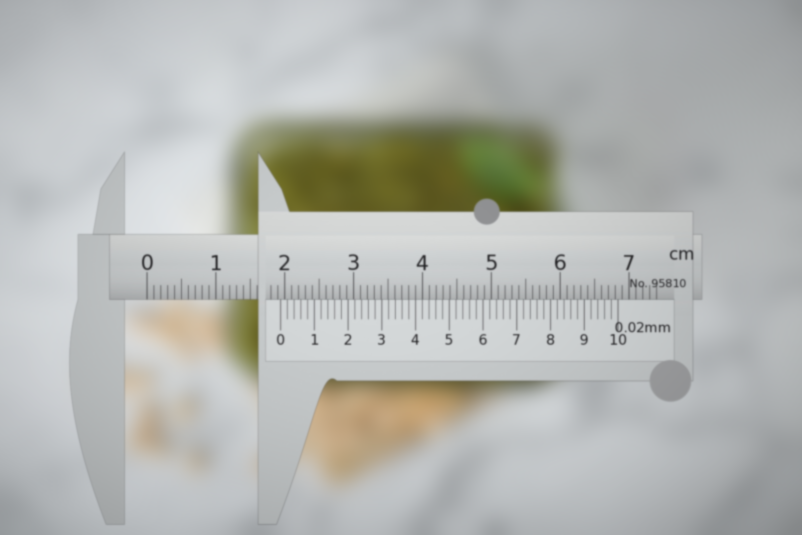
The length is 19.4mm
